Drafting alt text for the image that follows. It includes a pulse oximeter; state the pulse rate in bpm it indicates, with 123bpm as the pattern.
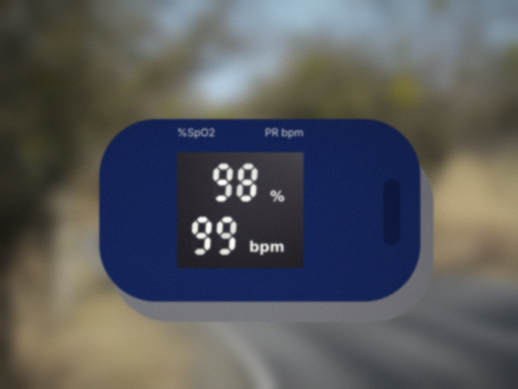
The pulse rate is 99bpm
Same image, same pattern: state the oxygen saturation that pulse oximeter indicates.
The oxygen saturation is 98%
